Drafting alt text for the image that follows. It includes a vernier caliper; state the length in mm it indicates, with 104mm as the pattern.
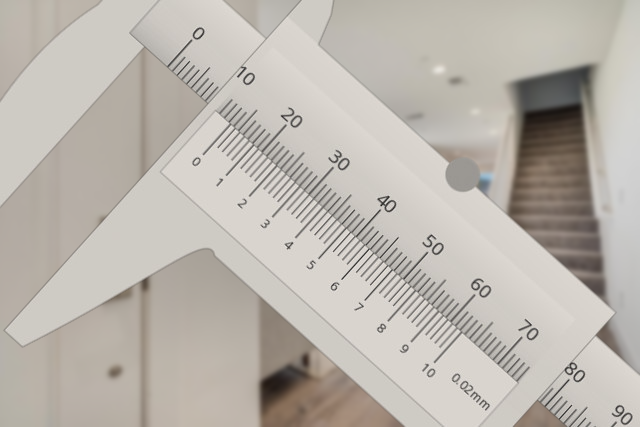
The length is 13.4mm
